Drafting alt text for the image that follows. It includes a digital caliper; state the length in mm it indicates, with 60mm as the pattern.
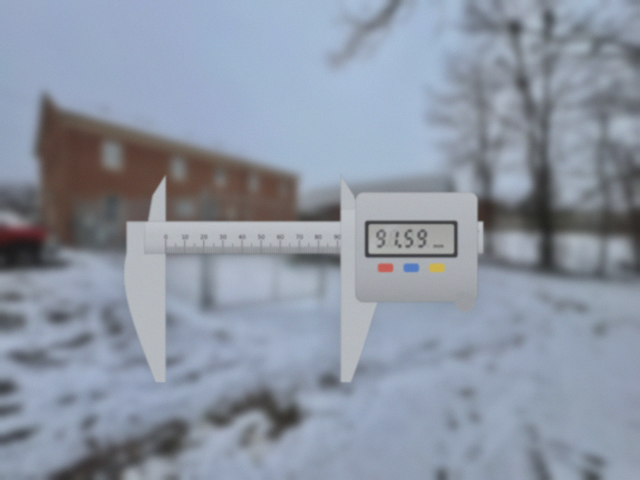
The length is 91.59mm
